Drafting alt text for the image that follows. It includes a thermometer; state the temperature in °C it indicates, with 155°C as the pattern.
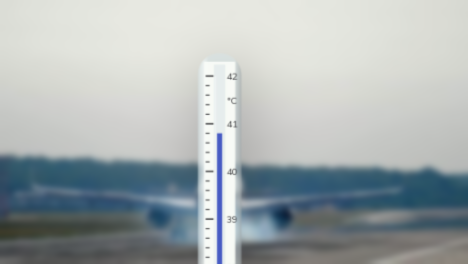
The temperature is 40.8°C
